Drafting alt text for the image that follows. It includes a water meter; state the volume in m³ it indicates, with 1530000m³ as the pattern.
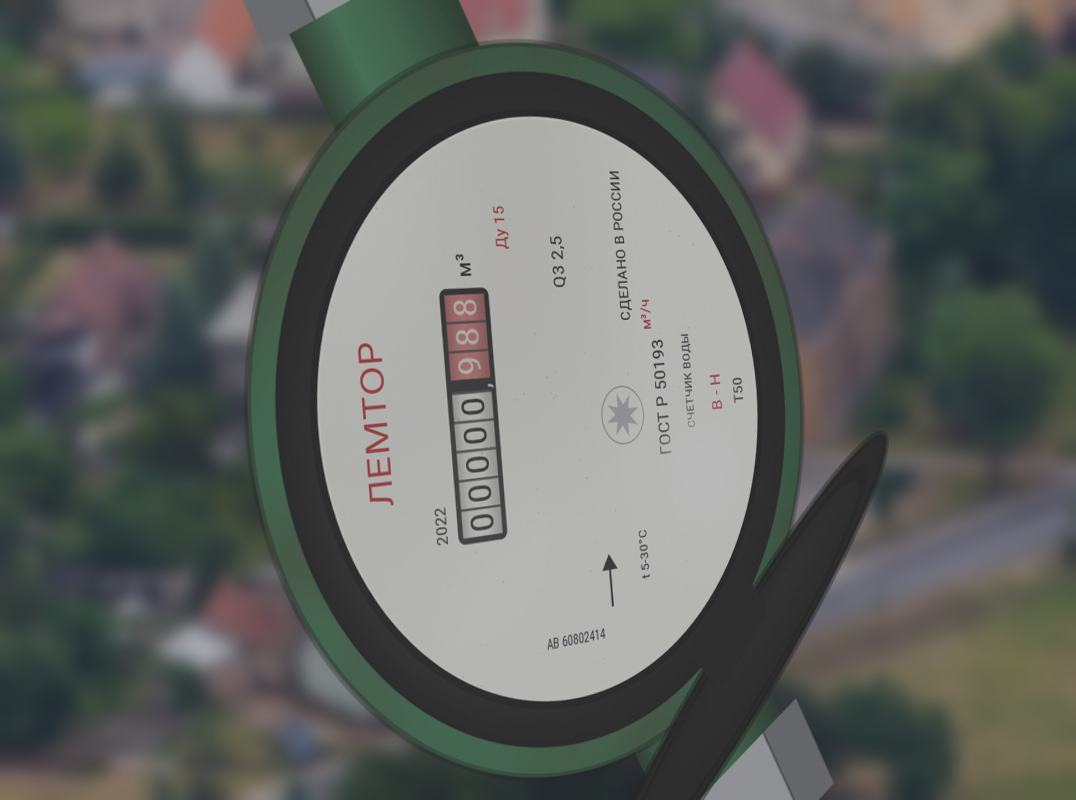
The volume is 0.988m³
